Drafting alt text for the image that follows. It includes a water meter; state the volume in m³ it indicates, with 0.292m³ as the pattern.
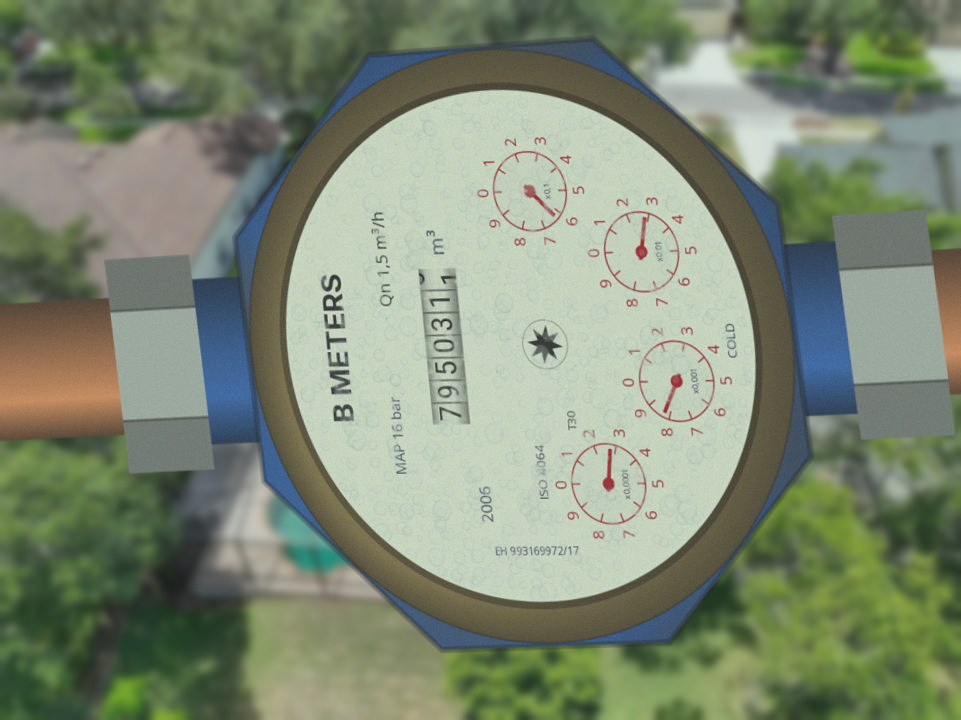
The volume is 7950310.6282m³
